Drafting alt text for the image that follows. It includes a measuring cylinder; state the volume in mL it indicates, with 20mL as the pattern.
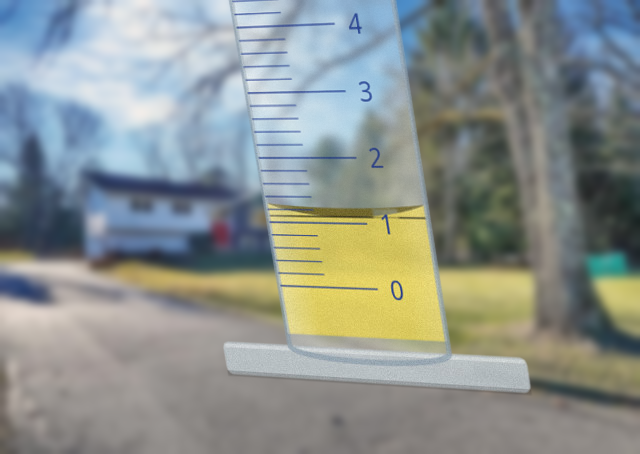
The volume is 1.1mL
